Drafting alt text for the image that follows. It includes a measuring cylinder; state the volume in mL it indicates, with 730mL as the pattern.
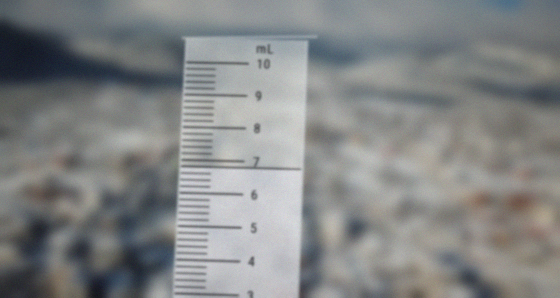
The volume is 6.8mL
